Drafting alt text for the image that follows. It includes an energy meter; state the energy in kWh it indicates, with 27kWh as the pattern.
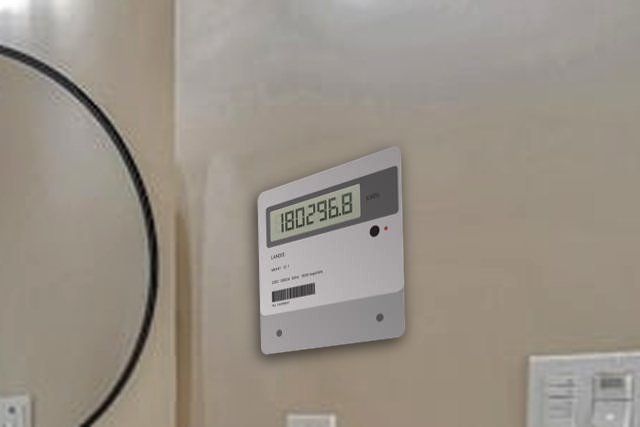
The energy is 180296.8kWh
